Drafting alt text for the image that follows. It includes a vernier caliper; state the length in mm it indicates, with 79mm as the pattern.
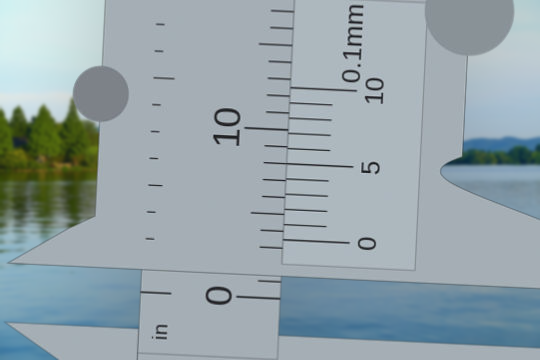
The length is 3.5mm
